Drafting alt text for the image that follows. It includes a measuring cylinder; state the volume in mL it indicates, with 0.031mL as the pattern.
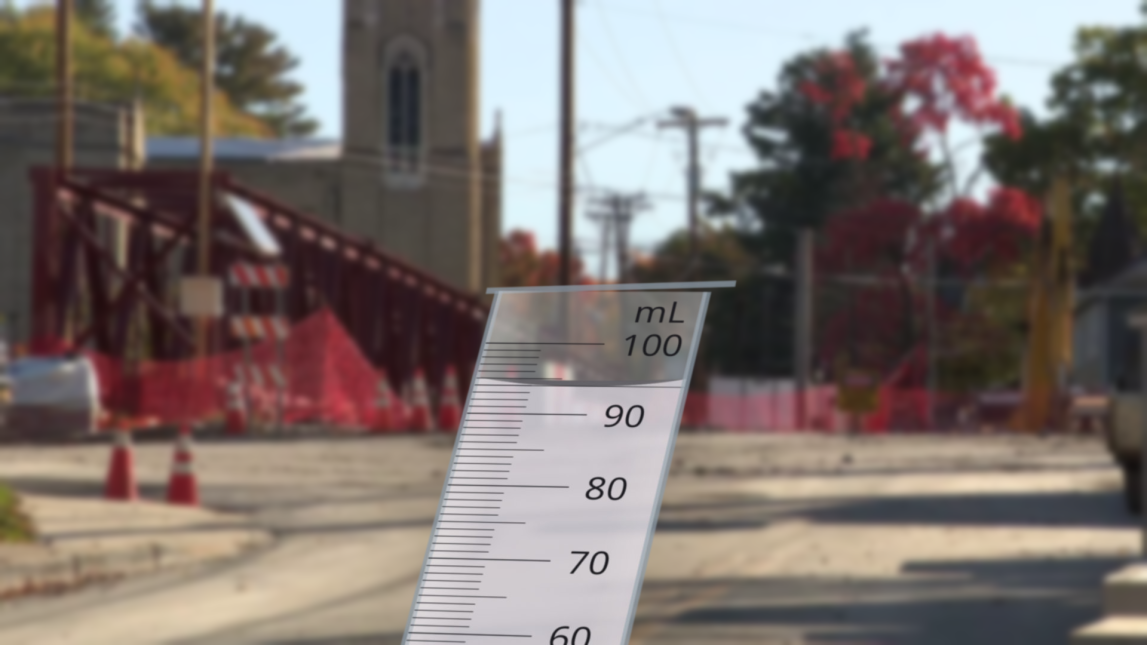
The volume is 94mL
